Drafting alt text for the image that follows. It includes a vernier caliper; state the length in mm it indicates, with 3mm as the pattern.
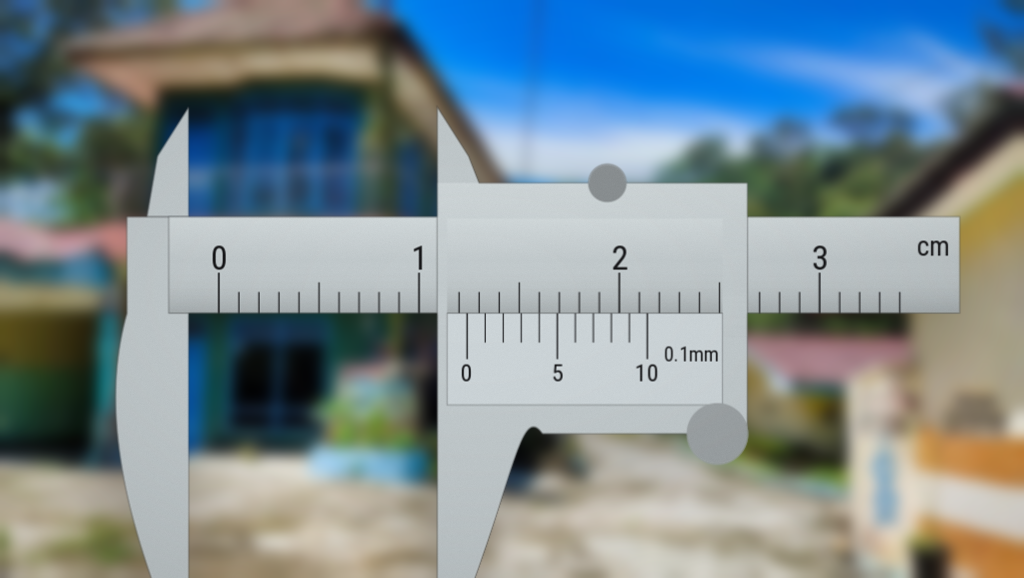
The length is 12.4mm
